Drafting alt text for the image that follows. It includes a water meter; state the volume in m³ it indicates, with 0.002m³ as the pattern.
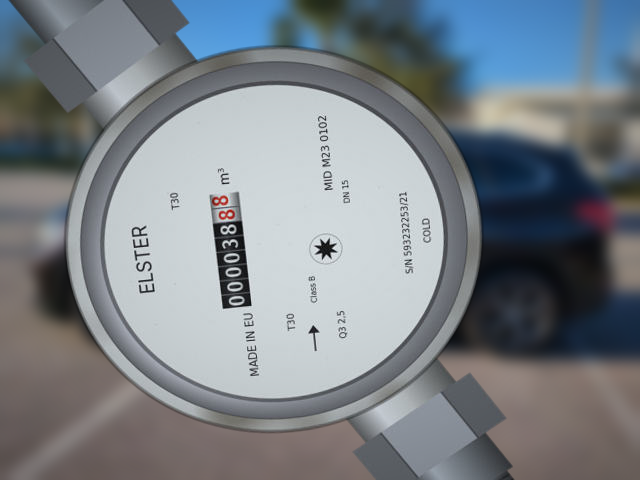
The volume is 38.88m³
